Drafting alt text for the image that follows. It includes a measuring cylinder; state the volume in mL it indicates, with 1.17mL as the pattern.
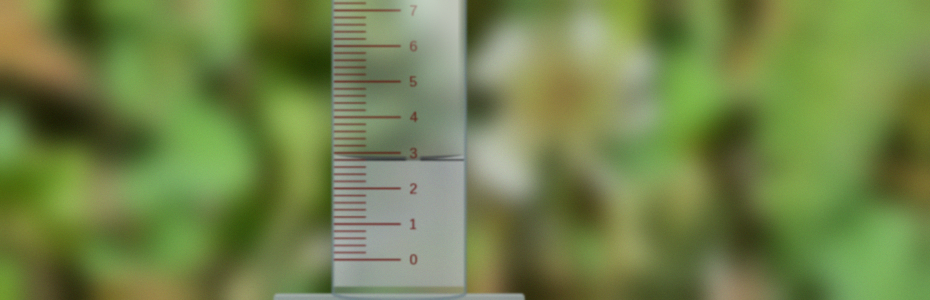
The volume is 2.8mL
